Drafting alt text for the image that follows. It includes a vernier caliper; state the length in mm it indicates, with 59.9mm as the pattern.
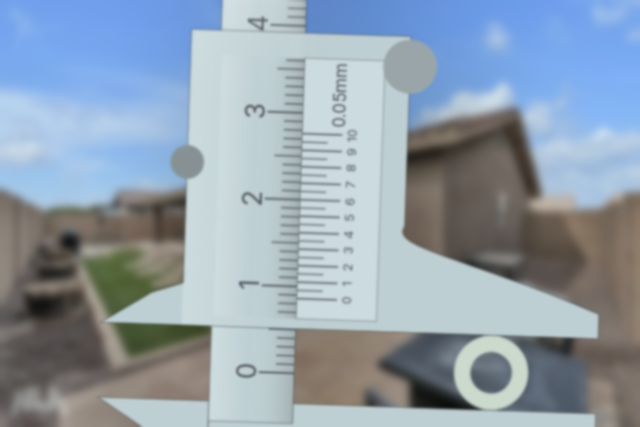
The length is 8.6mm
